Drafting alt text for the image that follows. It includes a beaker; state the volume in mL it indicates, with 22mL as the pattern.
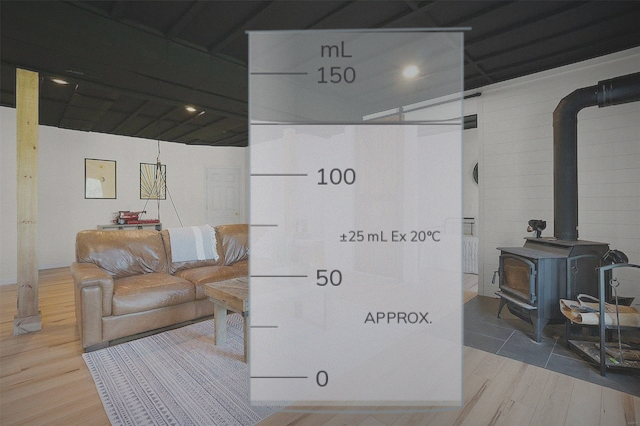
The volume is 125mL
